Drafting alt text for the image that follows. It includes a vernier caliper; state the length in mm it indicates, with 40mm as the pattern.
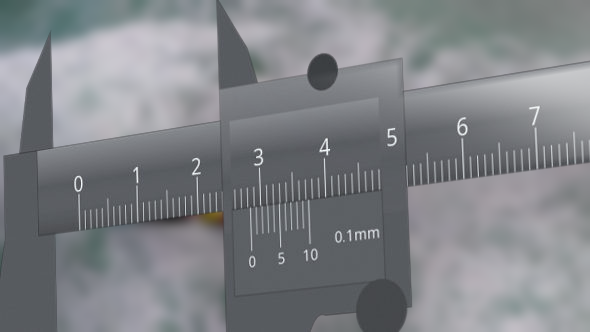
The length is 28.4mm
